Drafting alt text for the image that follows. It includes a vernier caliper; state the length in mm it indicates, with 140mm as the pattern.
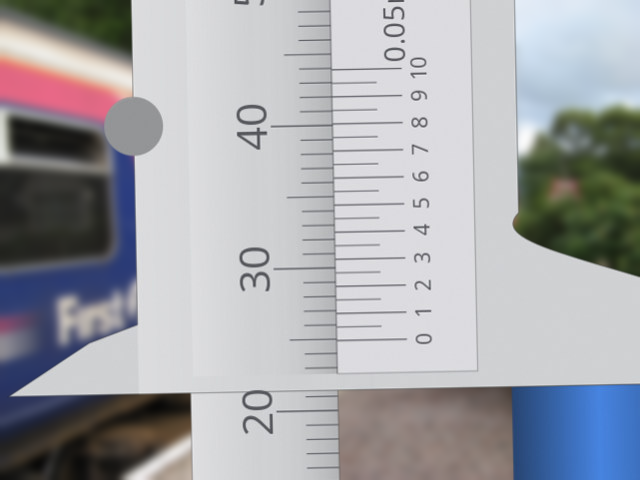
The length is 24.9mm
